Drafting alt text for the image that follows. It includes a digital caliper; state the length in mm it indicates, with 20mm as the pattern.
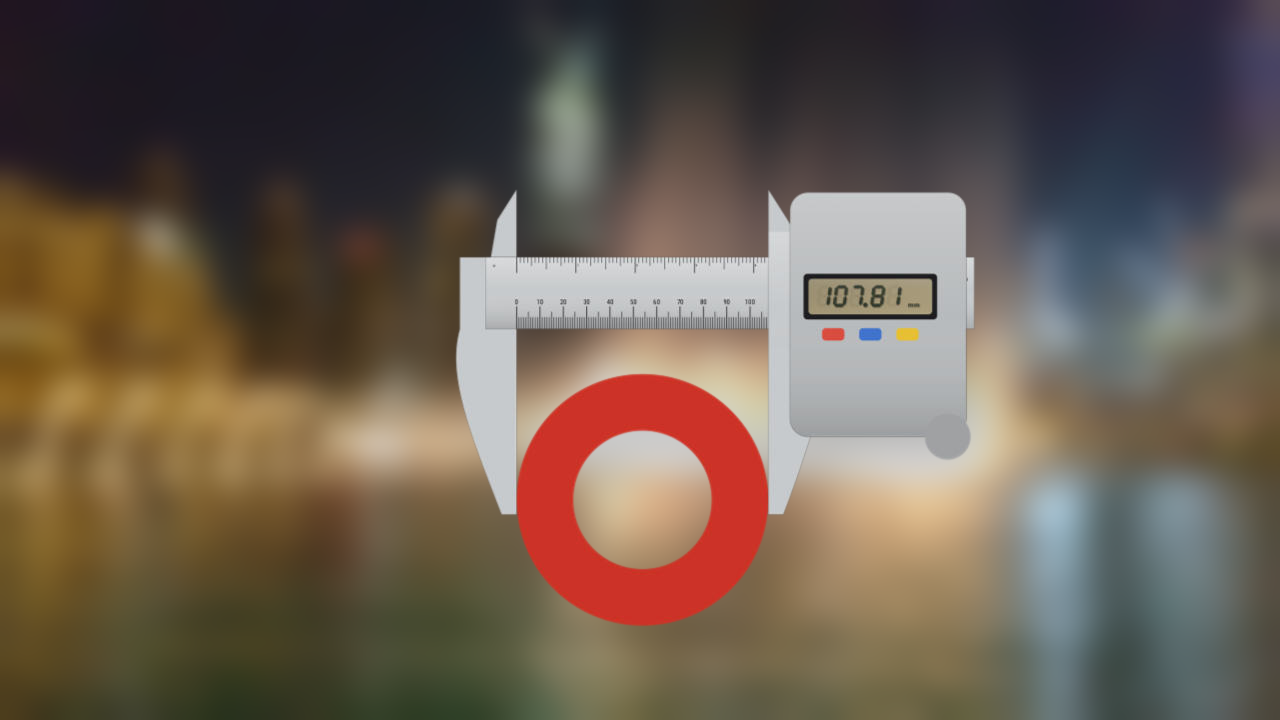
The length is 107.81mm
